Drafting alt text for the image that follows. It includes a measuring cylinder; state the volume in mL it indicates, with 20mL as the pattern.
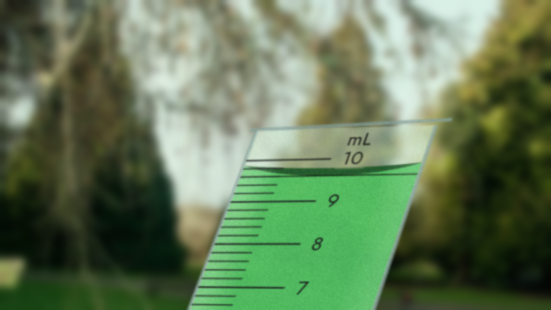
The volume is 9.6mL
